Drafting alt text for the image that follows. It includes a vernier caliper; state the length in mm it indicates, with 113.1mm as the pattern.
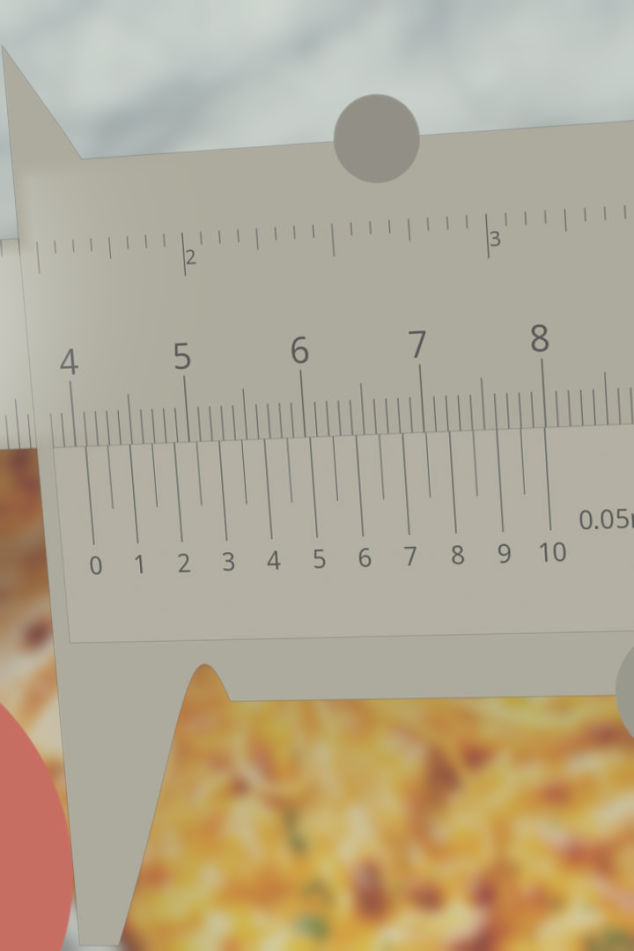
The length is 40.9mm
